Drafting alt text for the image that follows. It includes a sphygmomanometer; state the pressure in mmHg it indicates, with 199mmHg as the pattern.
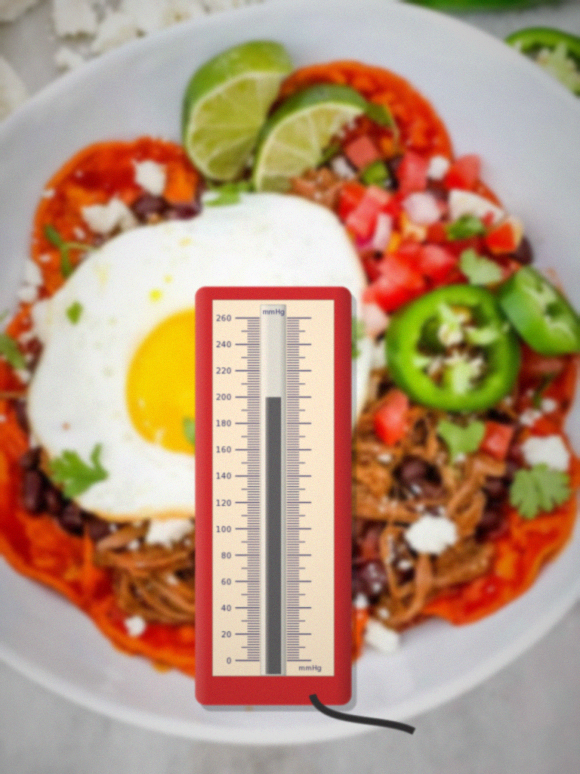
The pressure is 200mmHg
